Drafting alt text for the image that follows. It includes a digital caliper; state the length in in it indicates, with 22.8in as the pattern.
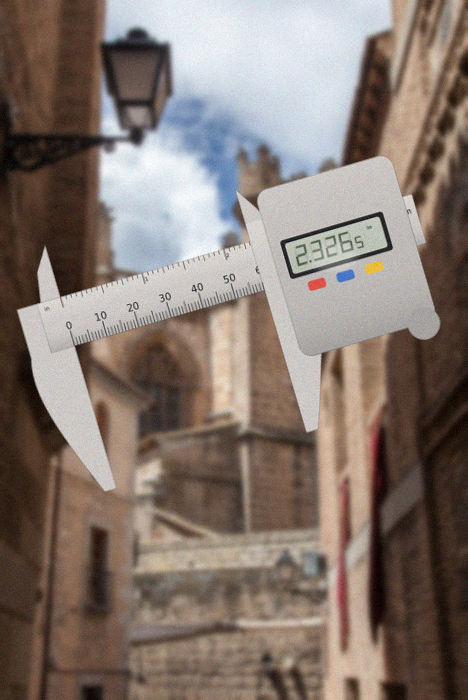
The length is 2.3265in
